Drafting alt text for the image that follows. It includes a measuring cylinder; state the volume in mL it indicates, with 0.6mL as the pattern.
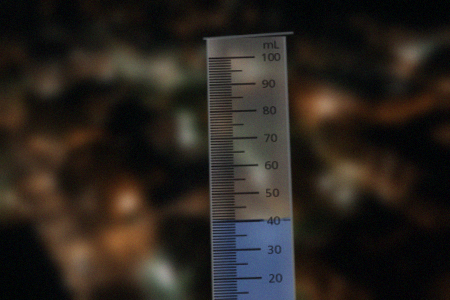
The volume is 40mL
